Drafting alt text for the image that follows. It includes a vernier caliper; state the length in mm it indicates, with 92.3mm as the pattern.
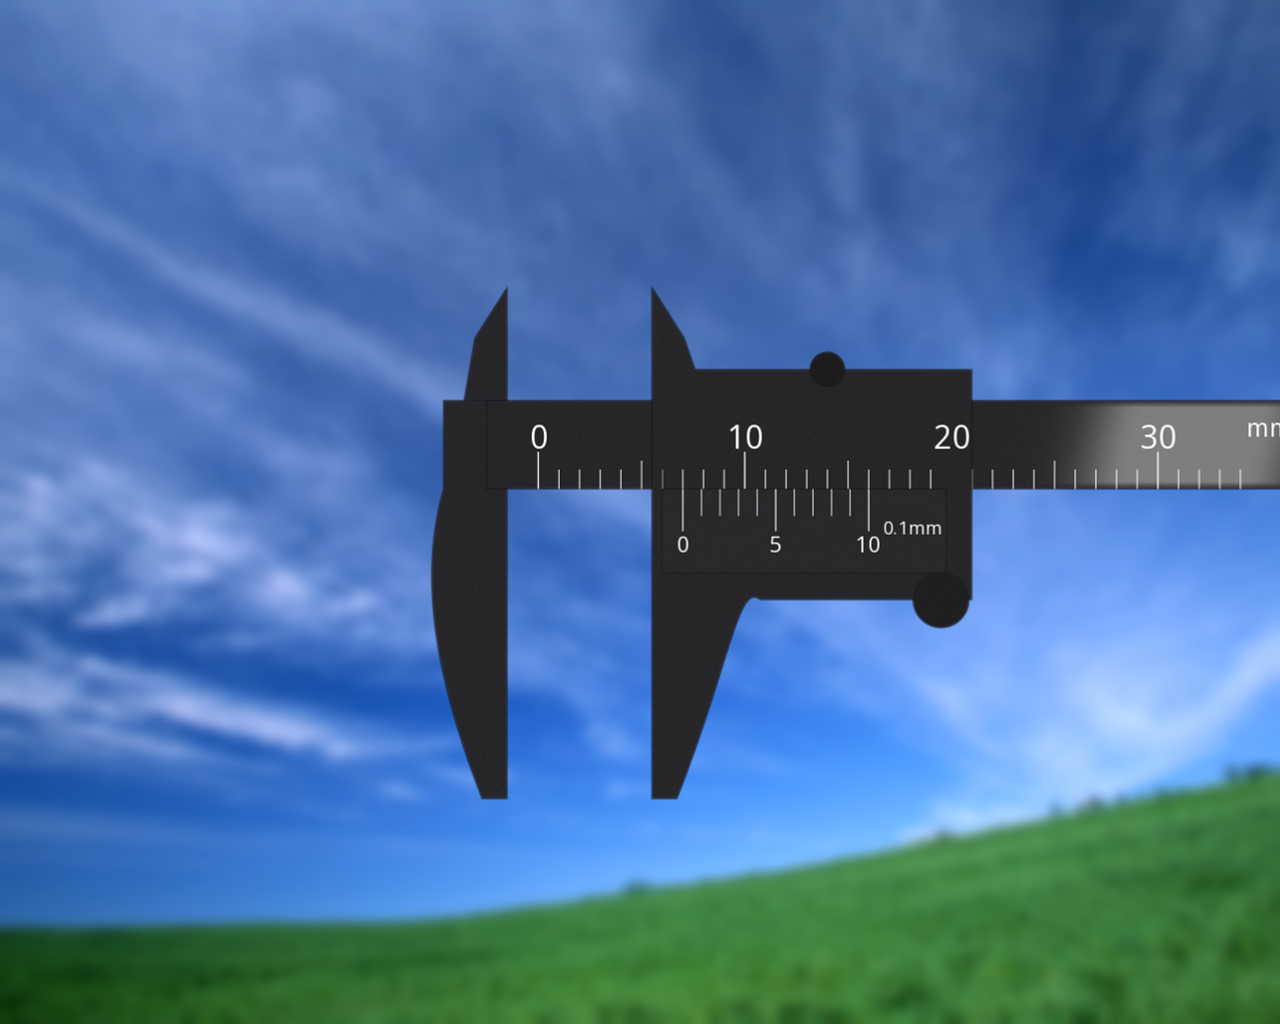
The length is 7.0mm
